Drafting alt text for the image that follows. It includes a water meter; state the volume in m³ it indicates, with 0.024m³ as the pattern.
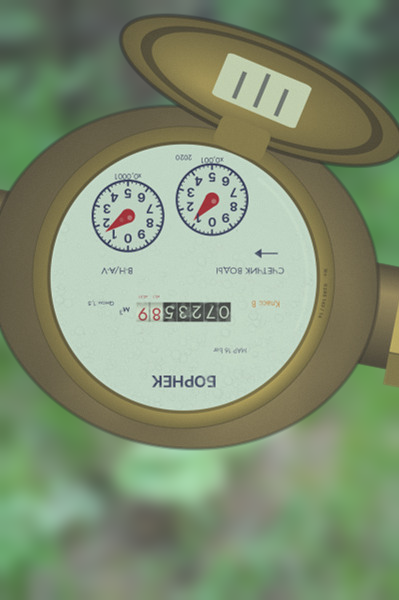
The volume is 7235.8911m³
